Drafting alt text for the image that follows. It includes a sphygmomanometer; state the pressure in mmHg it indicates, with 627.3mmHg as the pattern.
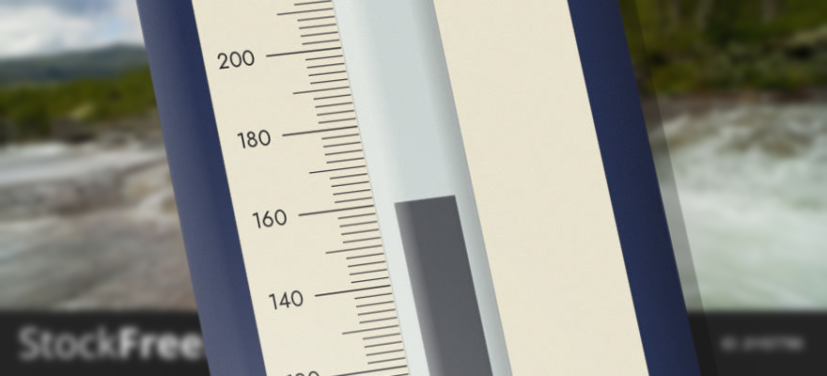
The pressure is 160mmHg
